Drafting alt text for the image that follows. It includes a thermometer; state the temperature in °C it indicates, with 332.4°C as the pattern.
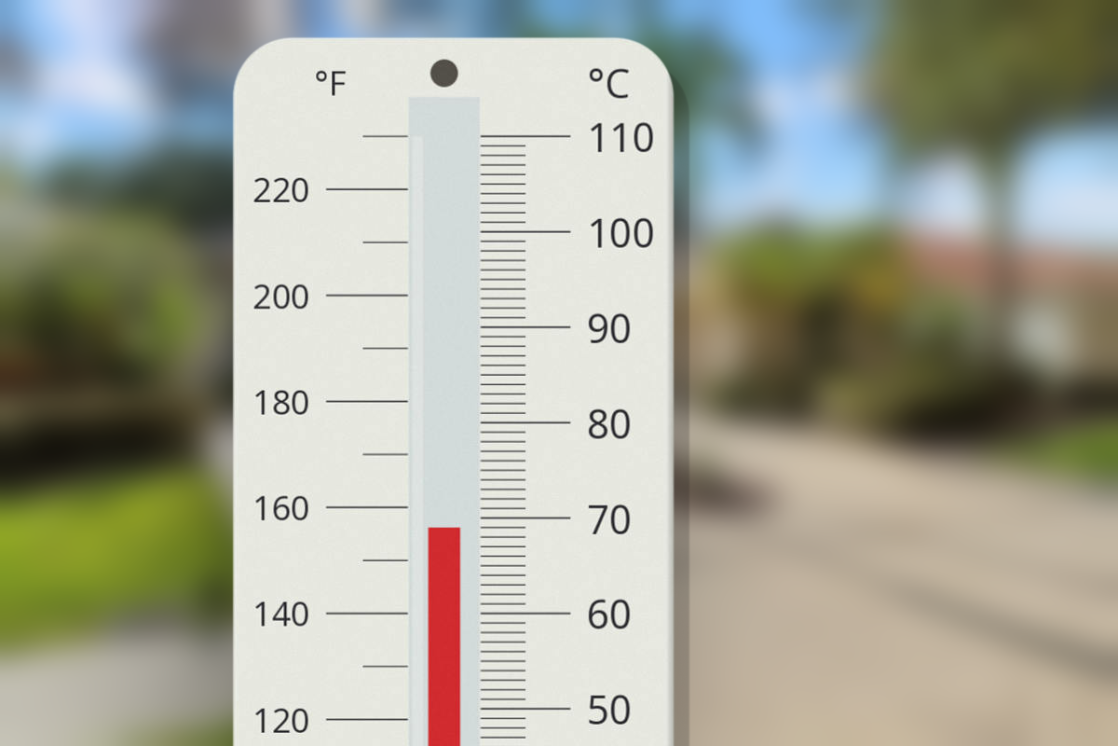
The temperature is 69°C
